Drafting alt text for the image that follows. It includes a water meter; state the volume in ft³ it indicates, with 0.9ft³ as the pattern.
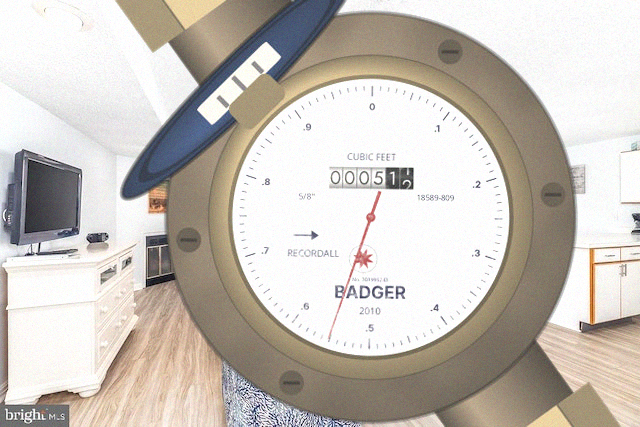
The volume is 511.55ft³
